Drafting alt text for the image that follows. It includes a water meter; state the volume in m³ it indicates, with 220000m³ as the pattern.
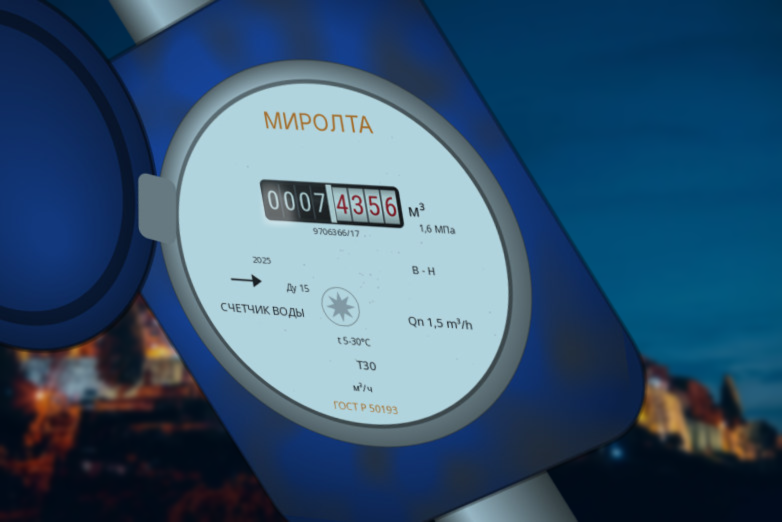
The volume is 7.4356m³
